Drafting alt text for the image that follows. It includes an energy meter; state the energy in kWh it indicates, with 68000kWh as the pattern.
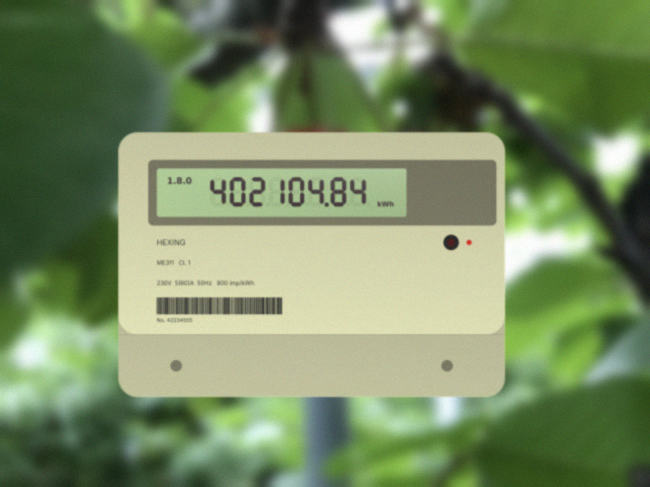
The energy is 402104.84kWh
